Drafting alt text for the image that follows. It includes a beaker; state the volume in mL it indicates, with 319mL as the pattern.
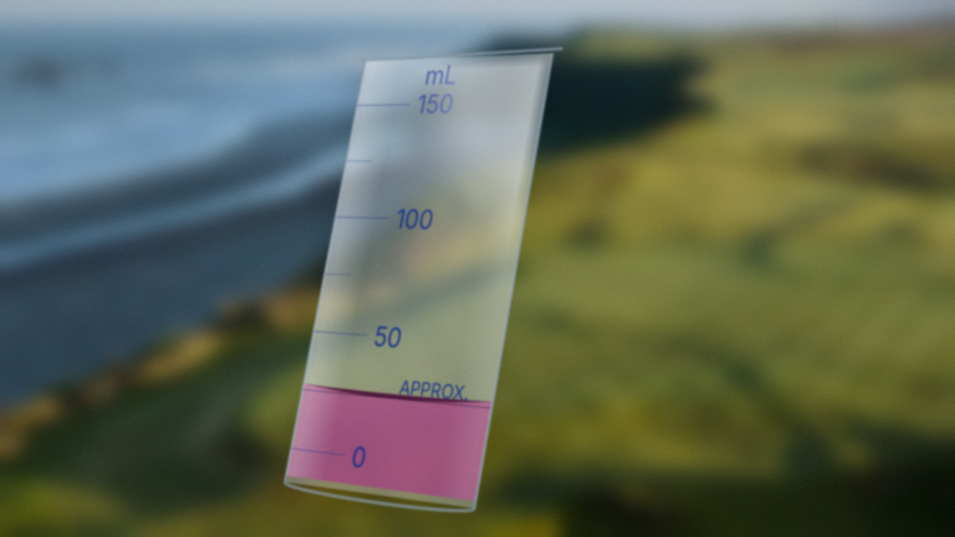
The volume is 25mL
